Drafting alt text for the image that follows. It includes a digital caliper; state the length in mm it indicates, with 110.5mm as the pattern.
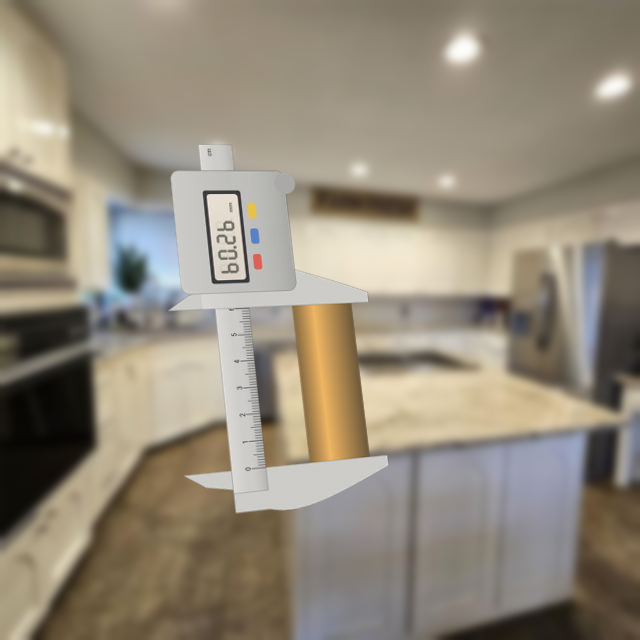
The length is 60.26mm
